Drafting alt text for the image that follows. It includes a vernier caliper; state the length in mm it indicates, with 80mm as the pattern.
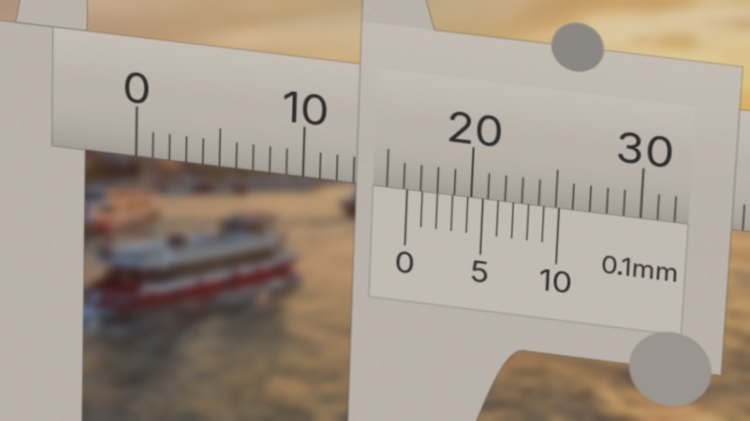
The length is 16.2mm
